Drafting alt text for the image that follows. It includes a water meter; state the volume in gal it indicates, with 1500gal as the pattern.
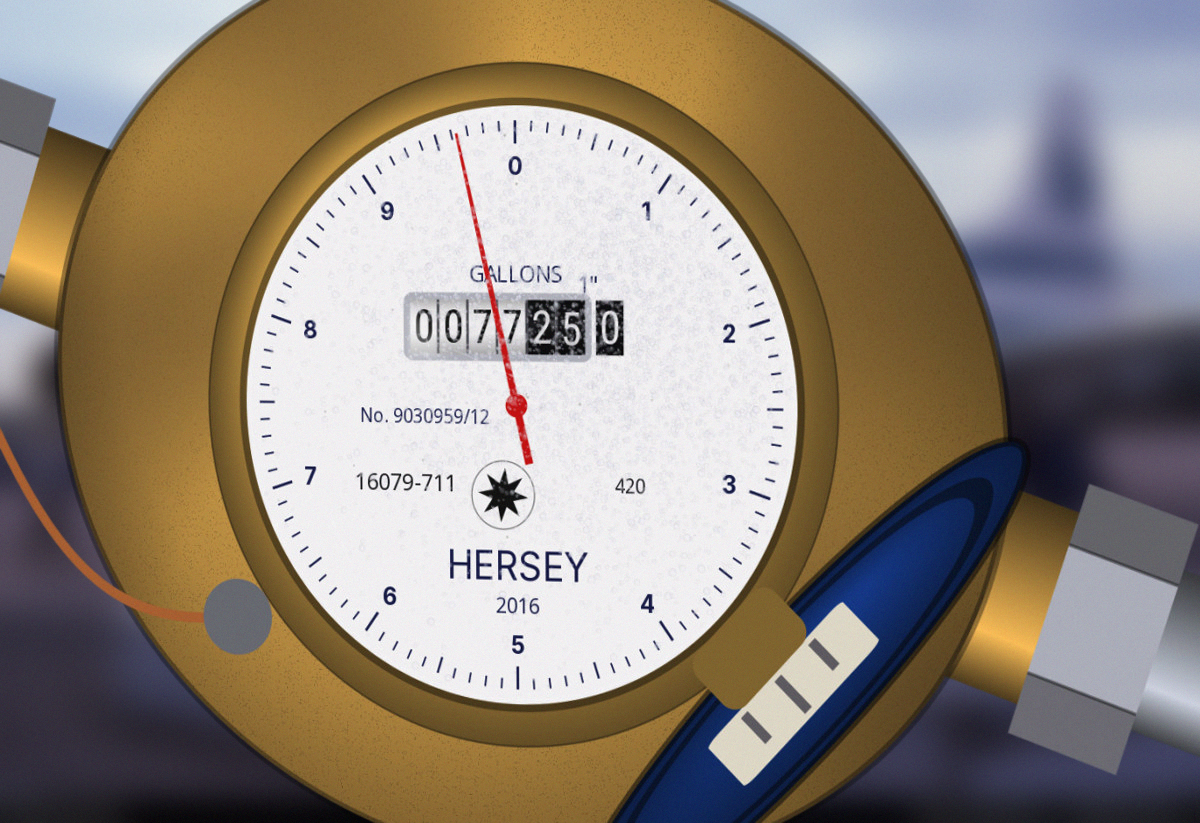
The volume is 77249.6gal
